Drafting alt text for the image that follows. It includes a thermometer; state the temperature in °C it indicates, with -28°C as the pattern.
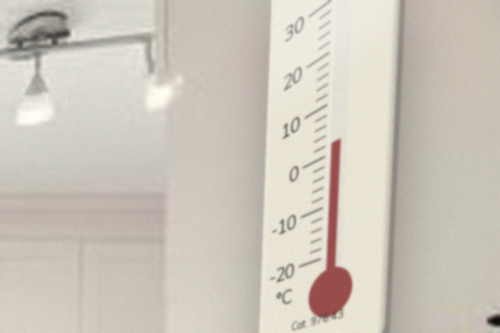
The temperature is 2°C
